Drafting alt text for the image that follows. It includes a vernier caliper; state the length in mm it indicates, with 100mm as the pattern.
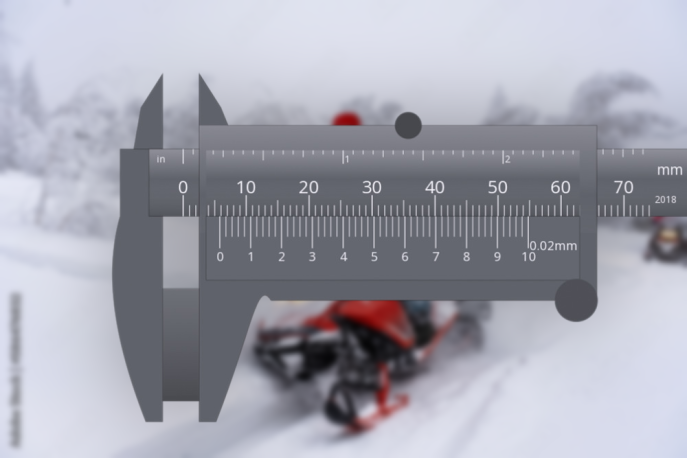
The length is 5.8mm
